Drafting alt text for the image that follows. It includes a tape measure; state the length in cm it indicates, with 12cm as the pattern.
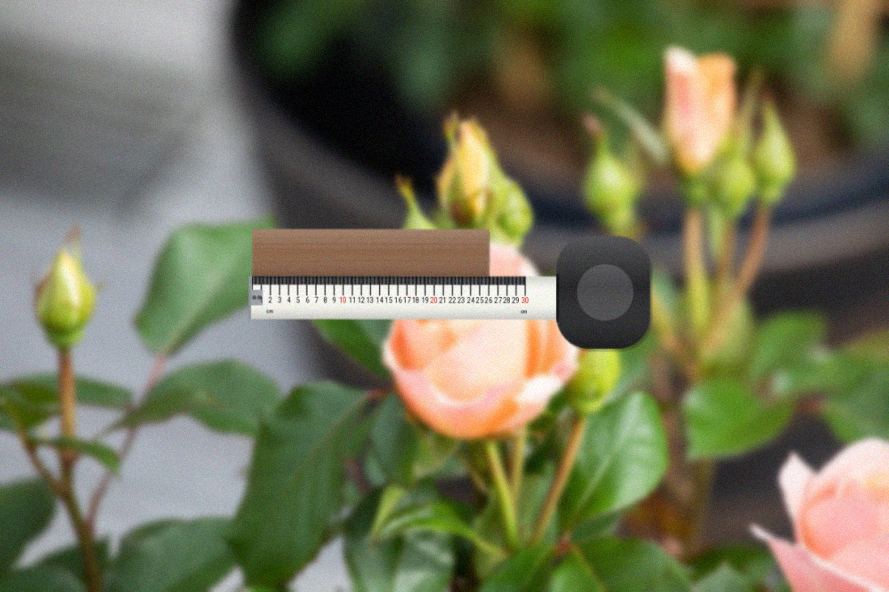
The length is 26cm
